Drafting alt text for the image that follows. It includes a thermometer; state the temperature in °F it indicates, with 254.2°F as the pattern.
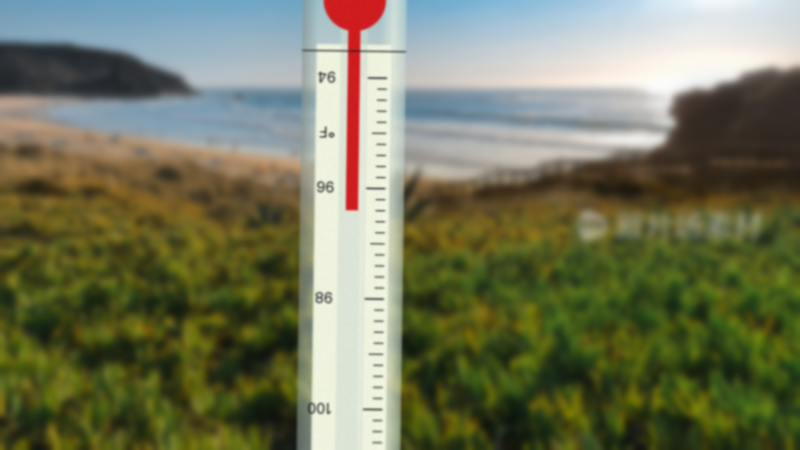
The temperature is 96.4°F
